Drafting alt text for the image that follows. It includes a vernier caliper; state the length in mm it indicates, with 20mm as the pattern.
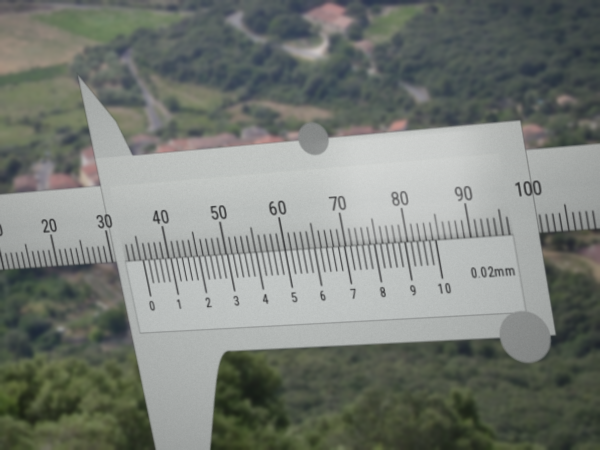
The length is 35.5mm
